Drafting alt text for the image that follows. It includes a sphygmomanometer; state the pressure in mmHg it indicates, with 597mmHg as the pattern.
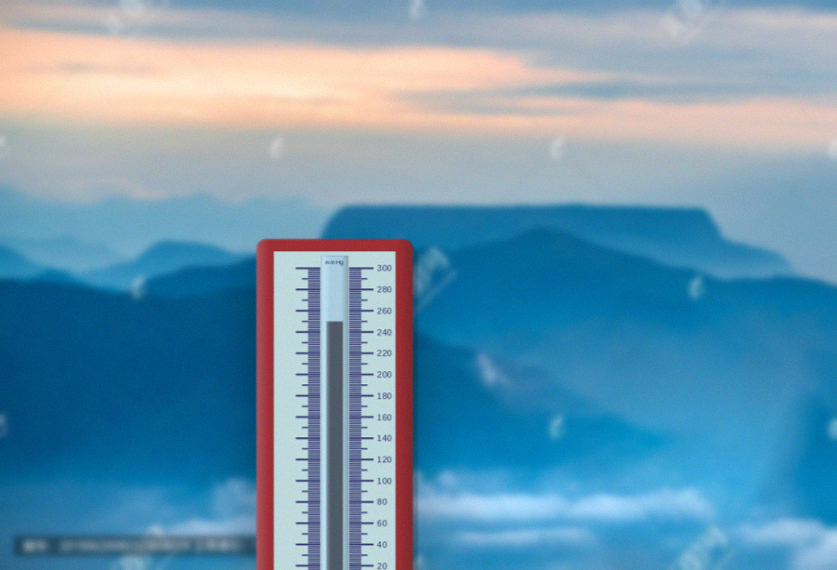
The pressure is 250mmHg
